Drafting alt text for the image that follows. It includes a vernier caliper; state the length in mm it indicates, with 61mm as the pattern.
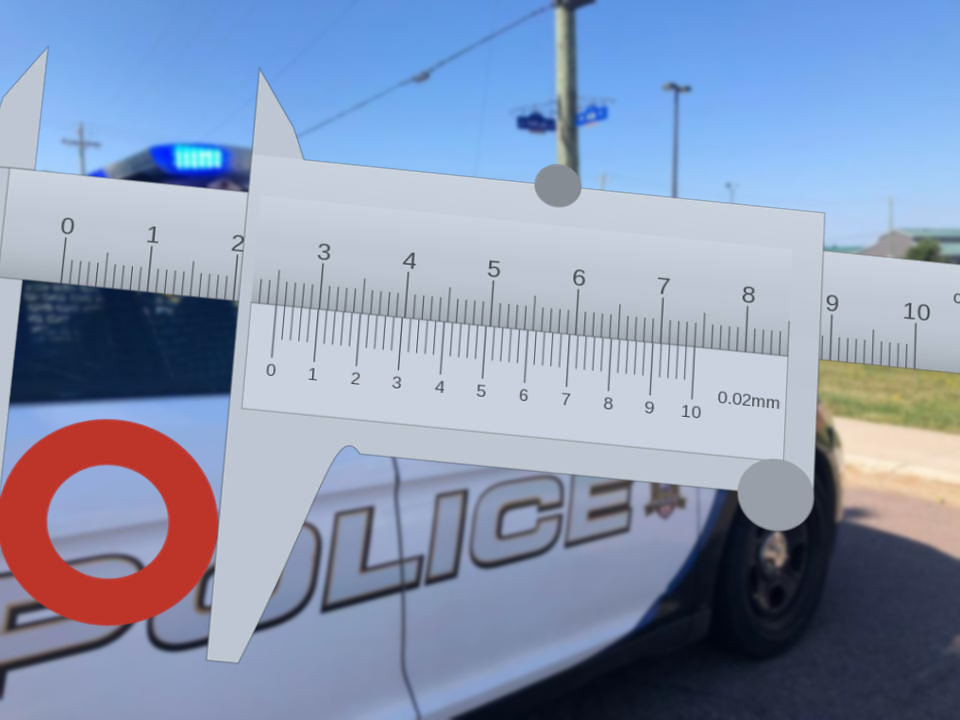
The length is 25.0mm
